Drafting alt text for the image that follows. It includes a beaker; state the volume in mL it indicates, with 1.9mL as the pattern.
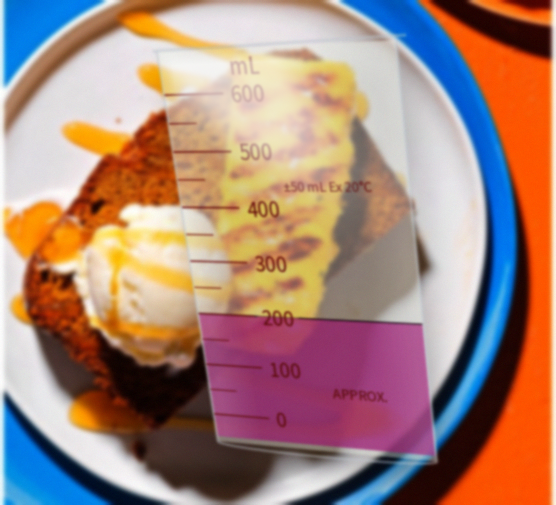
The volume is 200mL
